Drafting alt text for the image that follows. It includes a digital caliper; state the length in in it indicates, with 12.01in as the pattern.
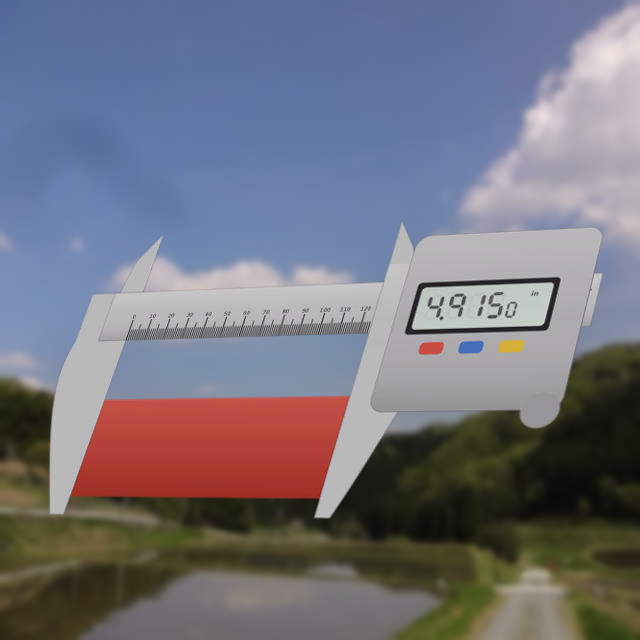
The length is 4.9150in
